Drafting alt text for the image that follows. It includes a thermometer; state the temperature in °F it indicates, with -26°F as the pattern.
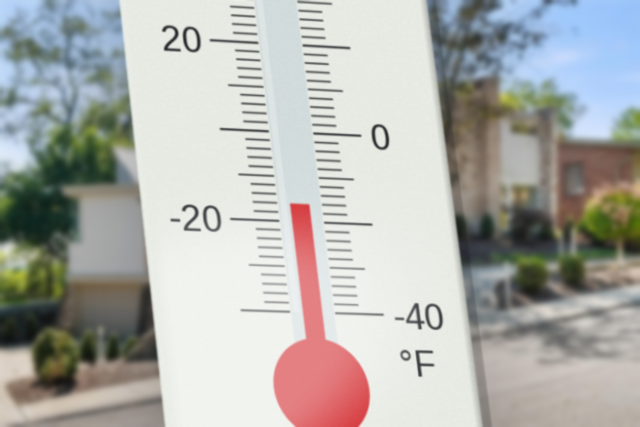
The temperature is -16°F
